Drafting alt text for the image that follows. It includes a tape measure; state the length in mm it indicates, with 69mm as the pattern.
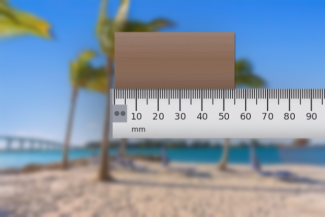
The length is 55mm
